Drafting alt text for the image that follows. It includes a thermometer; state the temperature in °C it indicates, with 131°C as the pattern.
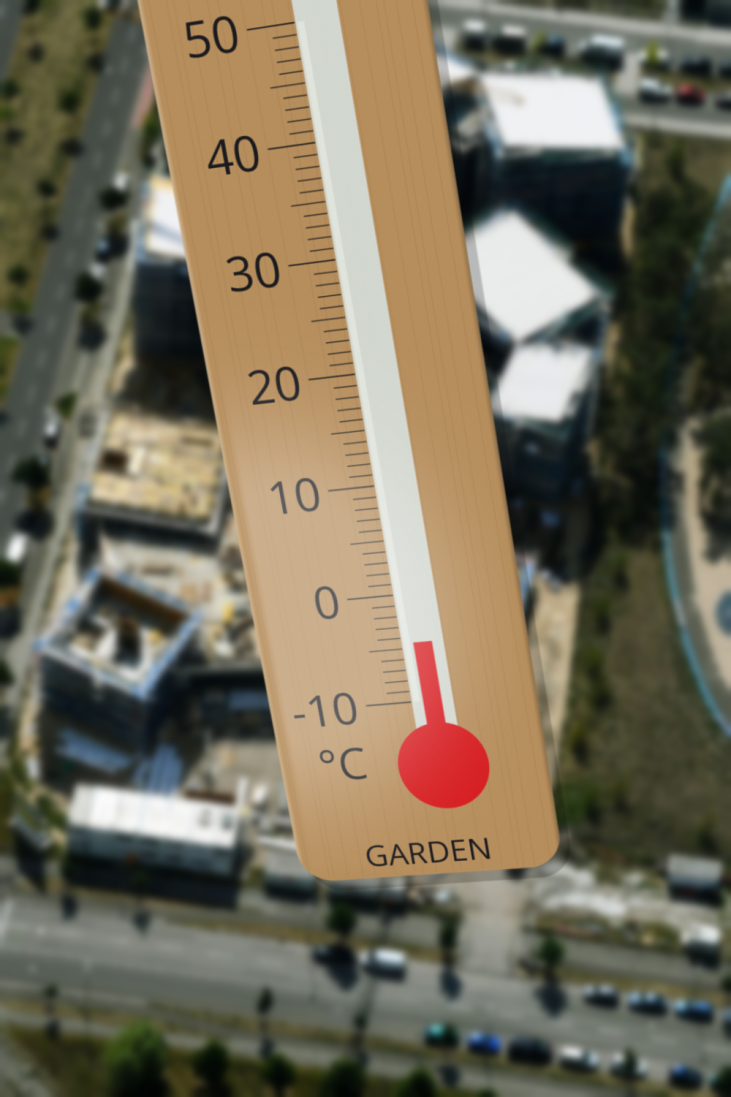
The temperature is -4.5°C
